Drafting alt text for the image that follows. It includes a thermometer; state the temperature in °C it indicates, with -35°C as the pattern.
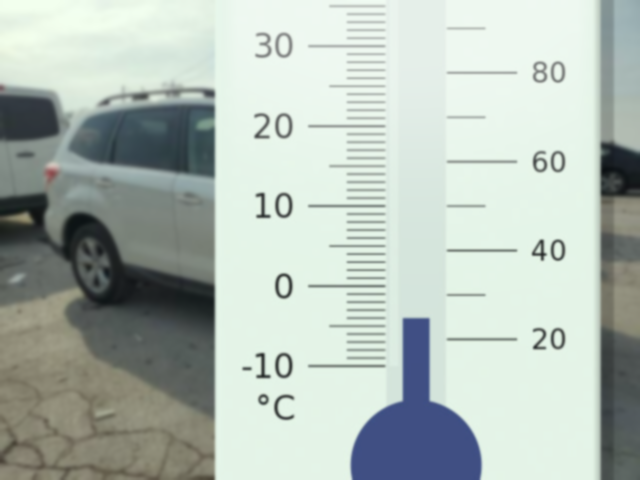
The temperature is -4°C
